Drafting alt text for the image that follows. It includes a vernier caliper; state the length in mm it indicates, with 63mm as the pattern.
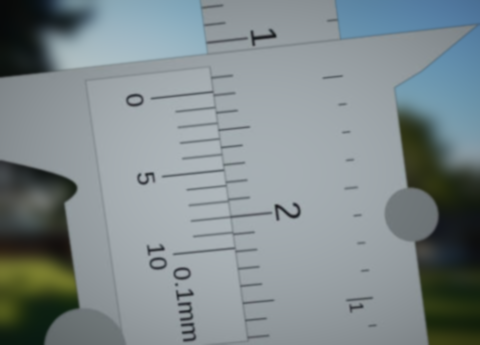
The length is 12.8mm
